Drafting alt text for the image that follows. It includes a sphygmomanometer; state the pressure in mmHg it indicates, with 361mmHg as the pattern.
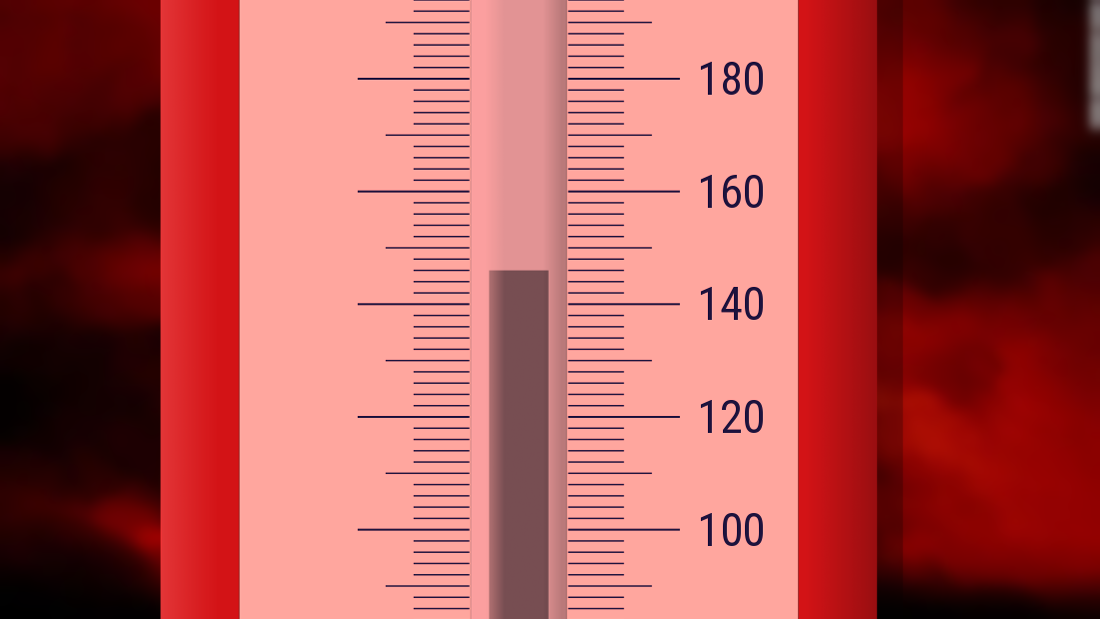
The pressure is 146mmHg
